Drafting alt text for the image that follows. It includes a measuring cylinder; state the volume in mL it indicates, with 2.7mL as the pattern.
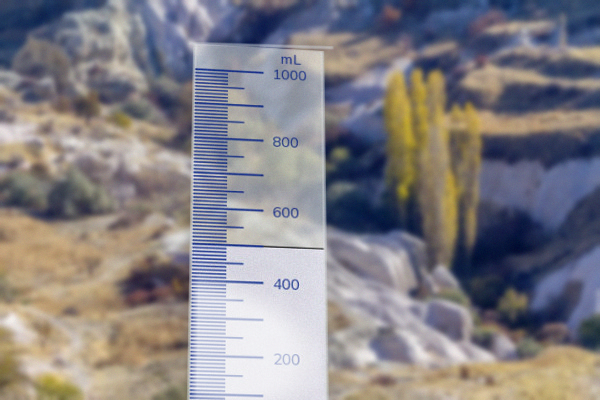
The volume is 500mL
